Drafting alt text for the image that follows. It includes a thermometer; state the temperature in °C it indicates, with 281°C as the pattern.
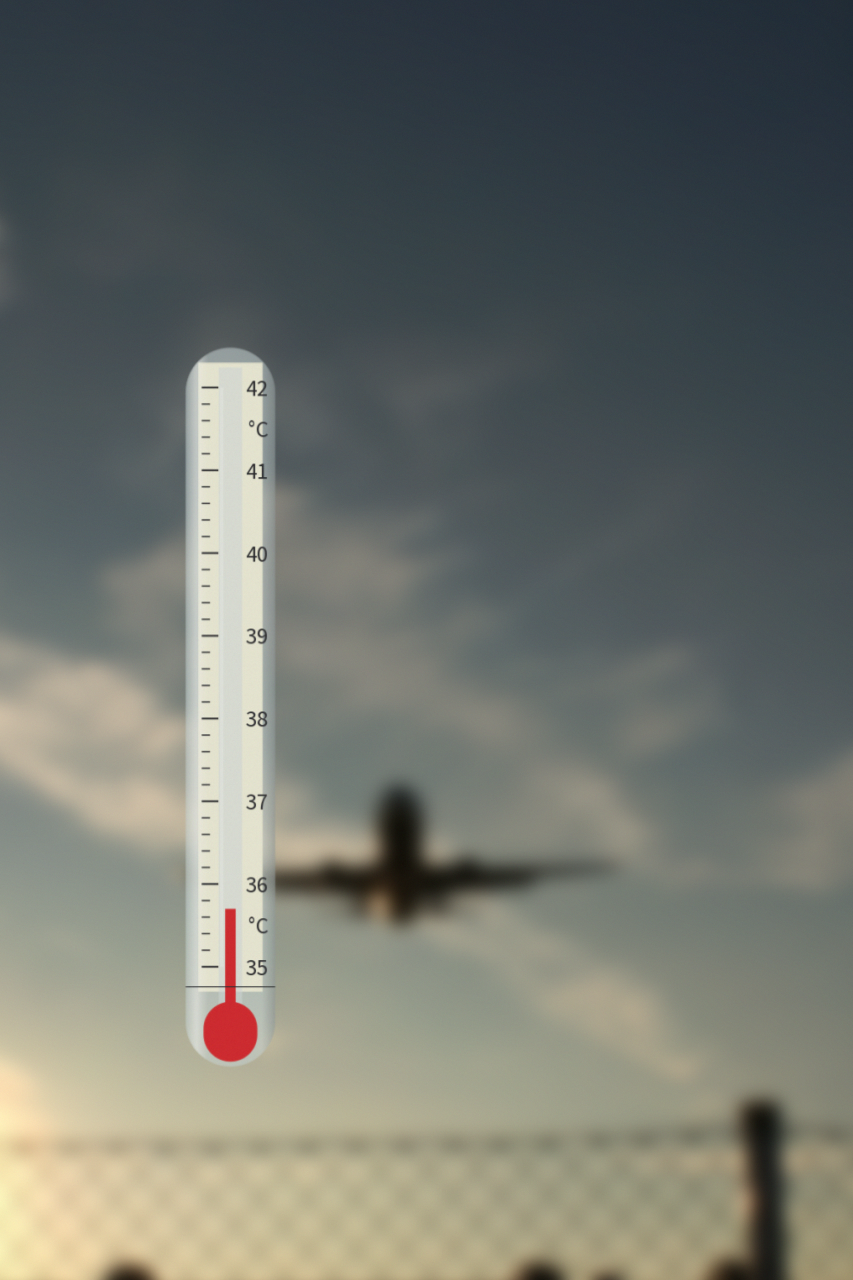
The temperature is 35.7°C
